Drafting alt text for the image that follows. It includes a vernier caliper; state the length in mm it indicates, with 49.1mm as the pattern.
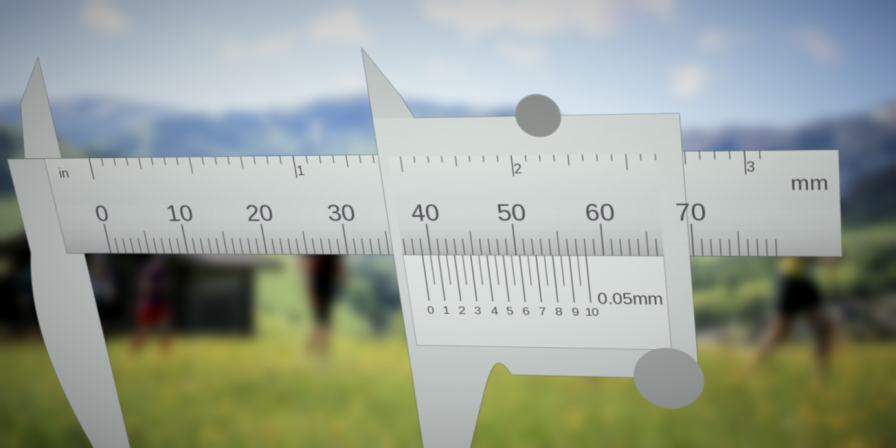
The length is 39.0mm
